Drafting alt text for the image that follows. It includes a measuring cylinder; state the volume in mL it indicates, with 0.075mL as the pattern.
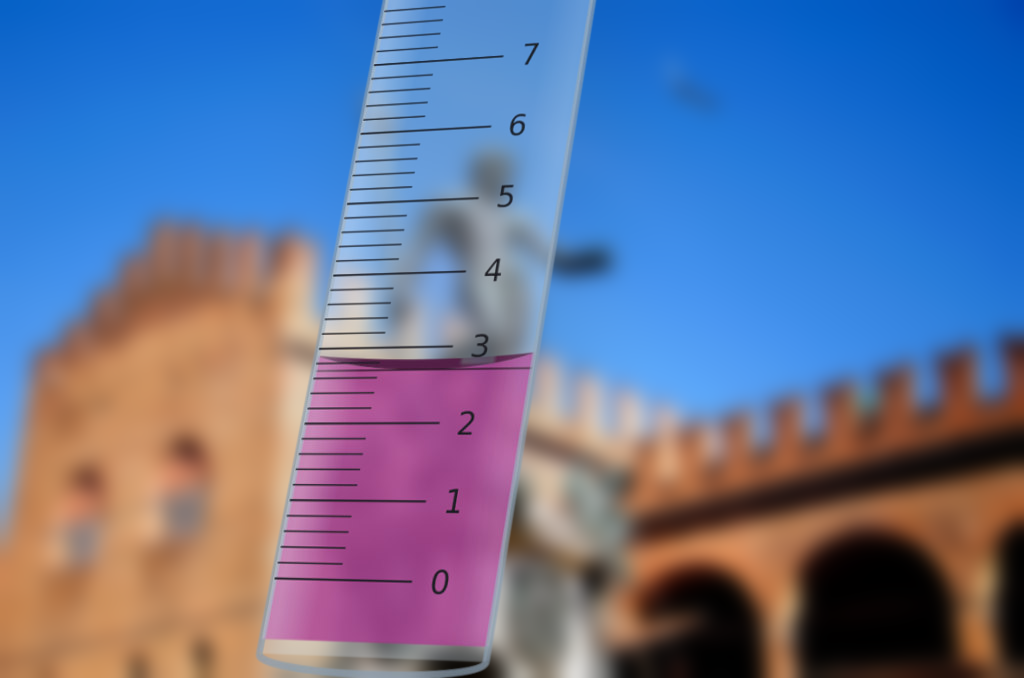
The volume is 2.7mL
